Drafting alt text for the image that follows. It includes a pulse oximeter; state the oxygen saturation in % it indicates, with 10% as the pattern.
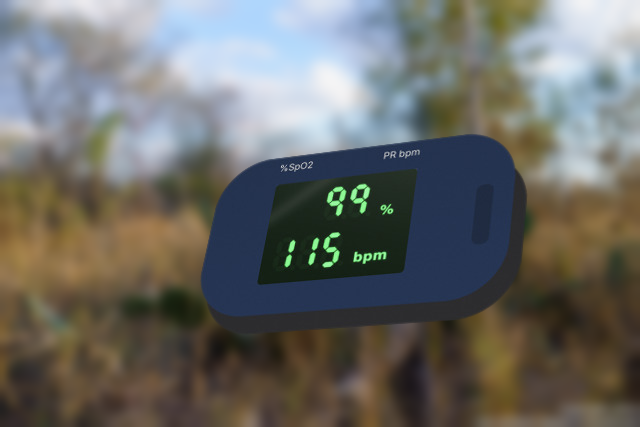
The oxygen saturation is 99%
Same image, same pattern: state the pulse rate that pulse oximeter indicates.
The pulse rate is 115bpm
